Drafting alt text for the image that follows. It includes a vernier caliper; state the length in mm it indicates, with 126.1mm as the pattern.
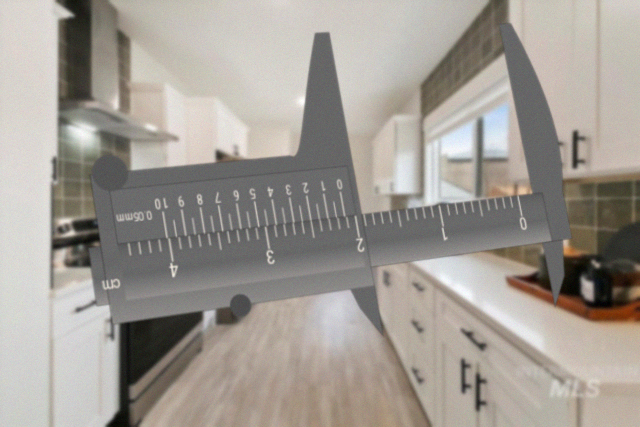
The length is 21.2mm
